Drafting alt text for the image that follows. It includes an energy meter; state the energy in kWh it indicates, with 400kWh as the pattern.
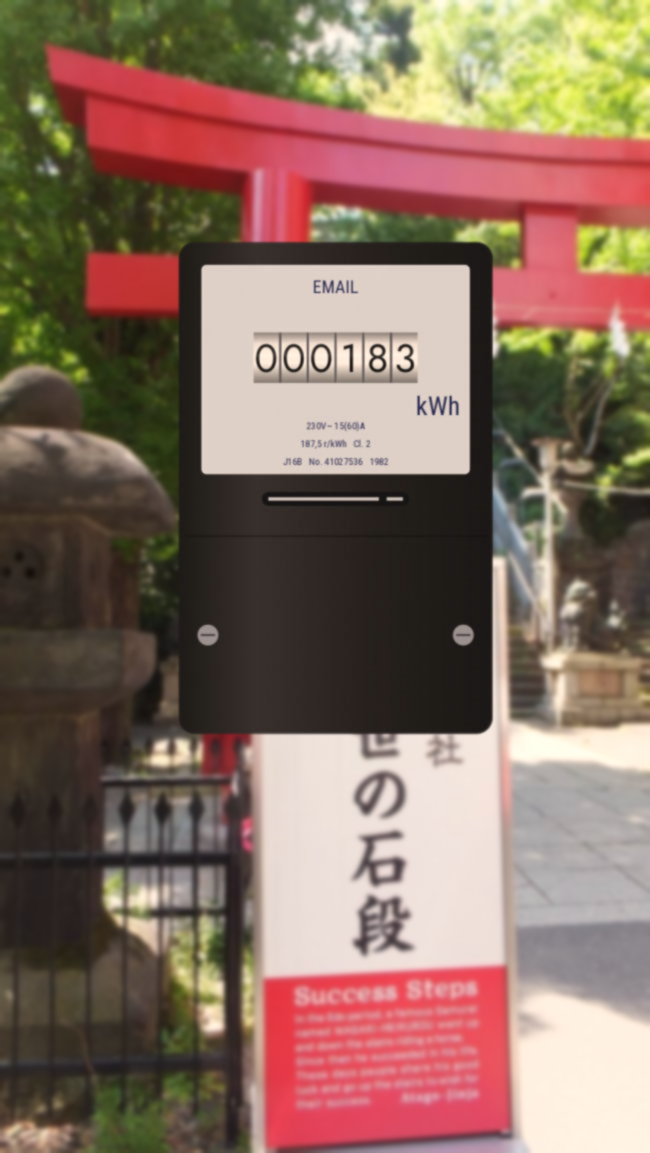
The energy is 183kWh
